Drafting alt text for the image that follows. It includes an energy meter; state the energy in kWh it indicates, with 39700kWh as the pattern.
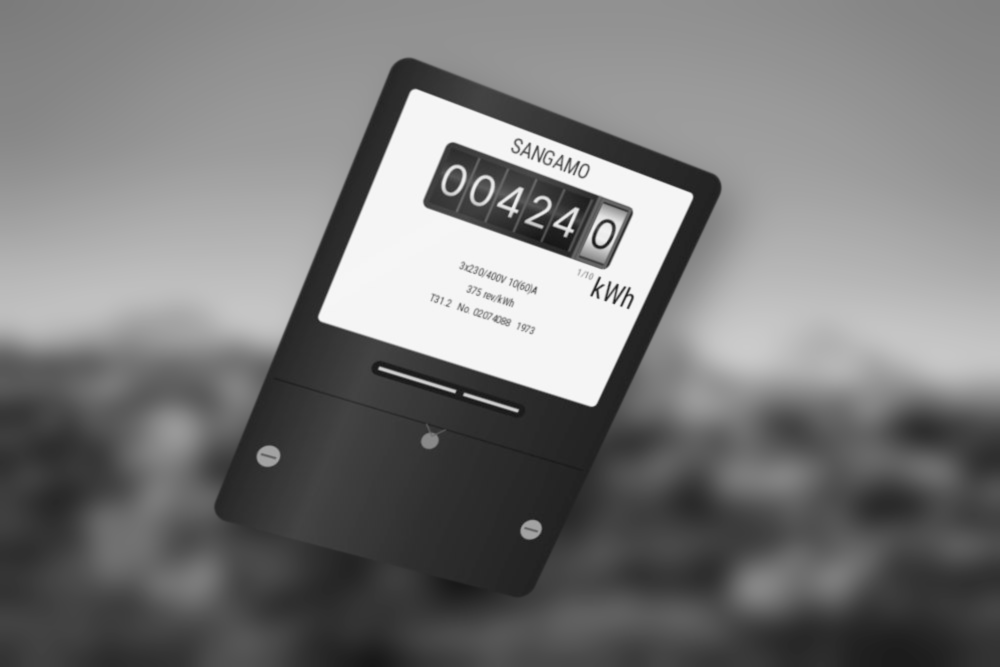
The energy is 424.0kWh
